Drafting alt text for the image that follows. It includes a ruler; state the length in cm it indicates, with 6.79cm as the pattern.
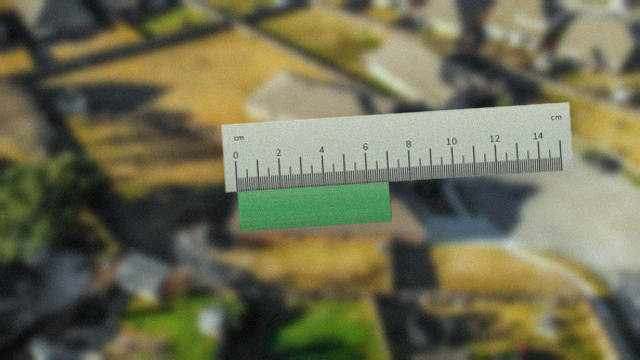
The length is 7cm
